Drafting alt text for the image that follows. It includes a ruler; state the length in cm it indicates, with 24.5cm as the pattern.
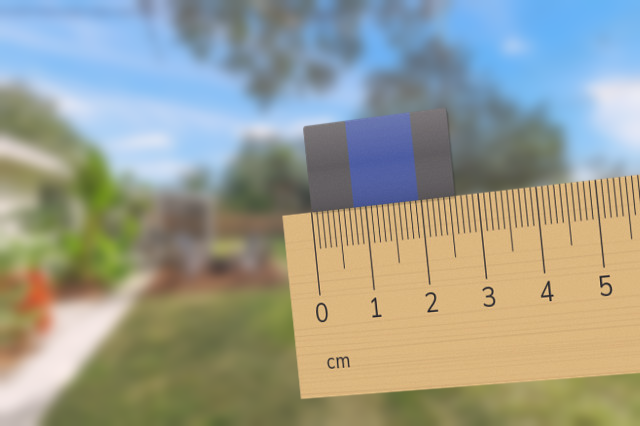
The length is 2.6cm
